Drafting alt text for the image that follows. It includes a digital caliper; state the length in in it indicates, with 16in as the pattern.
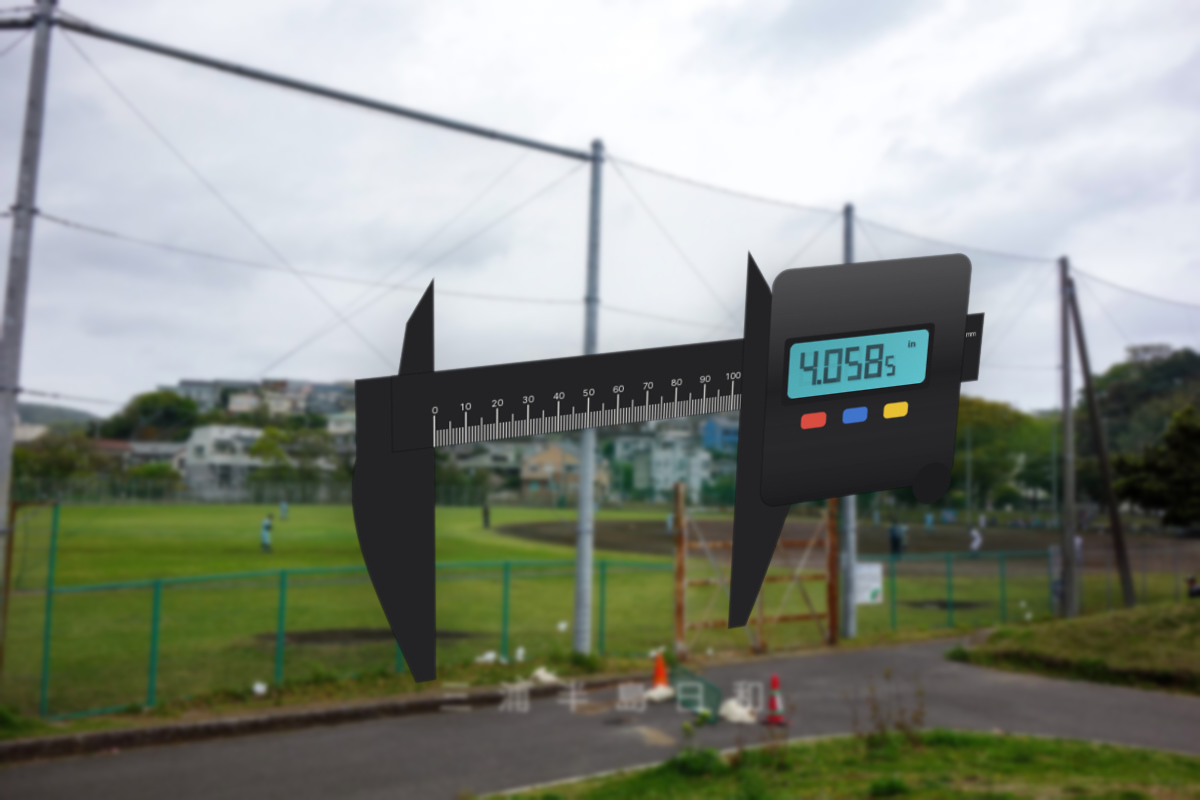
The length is 4.0585in
